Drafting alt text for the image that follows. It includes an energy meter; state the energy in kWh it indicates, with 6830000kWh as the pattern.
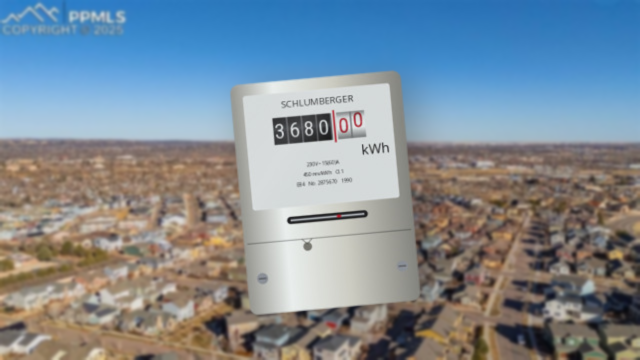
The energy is 3680.00kWh
